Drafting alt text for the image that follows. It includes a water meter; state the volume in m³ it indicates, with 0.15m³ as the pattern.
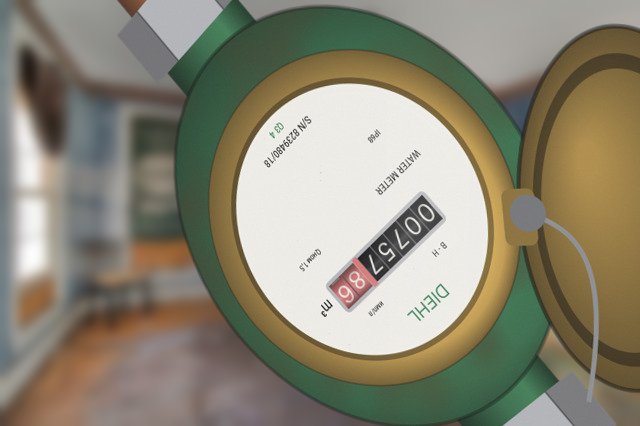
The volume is 757.86m³
